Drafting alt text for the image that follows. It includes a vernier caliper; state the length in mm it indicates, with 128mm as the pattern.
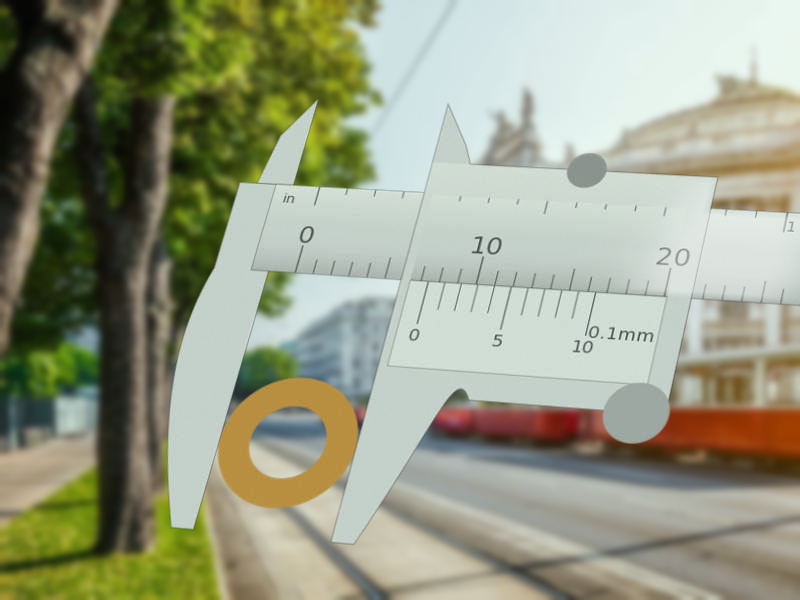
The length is 7.4mm
